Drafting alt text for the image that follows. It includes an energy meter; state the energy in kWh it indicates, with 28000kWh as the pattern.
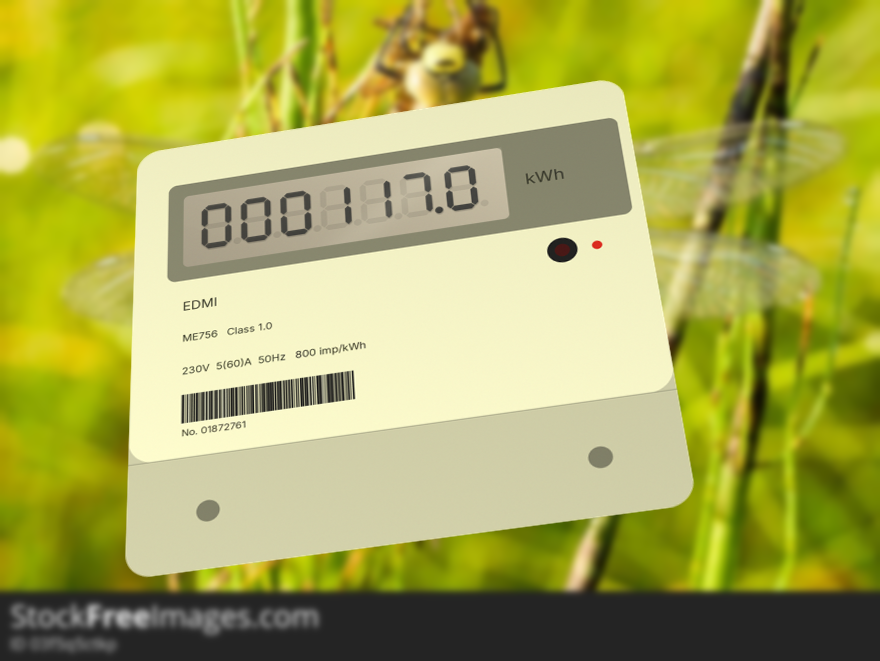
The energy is 117.0kWh
